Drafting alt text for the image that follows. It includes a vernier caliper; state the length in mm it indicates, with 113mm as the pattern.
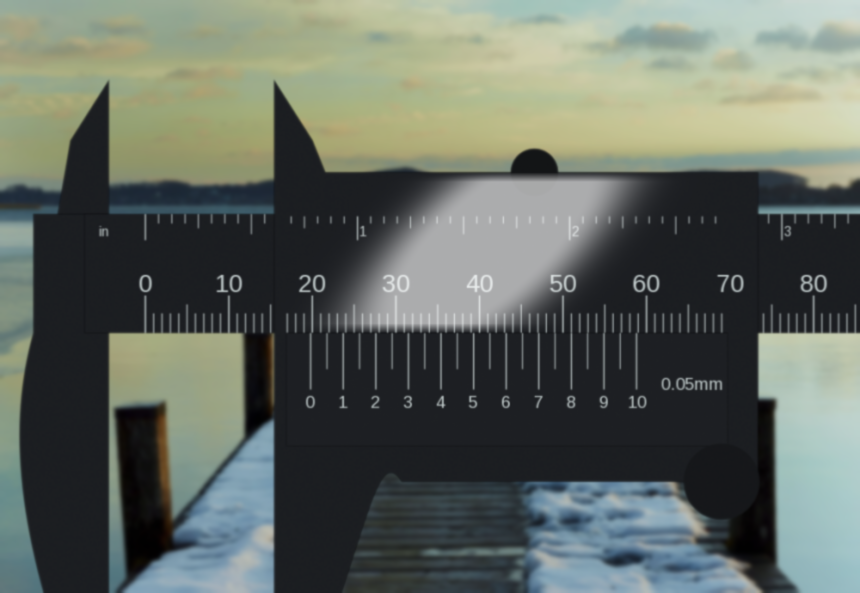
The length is 19.8mm
